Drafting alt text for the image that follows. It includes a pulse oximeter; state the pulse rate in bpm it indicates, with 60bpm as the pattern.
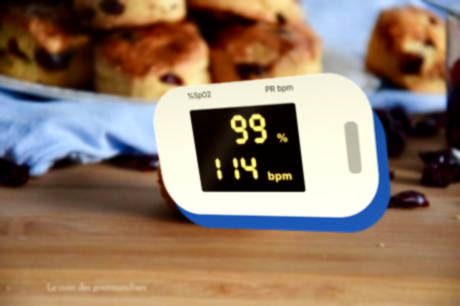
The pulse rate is 114bpm
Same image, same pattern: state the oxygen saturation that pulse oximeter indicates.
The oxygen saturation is 99%
